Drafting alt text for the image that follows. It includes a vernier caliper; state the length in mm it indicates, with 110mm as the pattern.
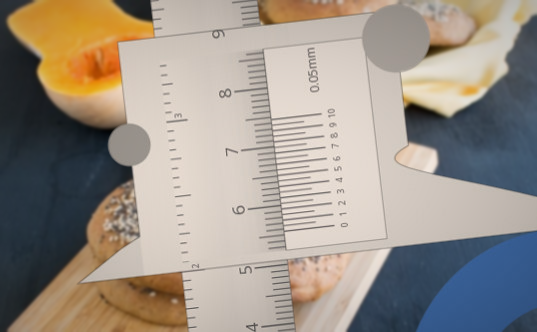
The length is 55.6mm
